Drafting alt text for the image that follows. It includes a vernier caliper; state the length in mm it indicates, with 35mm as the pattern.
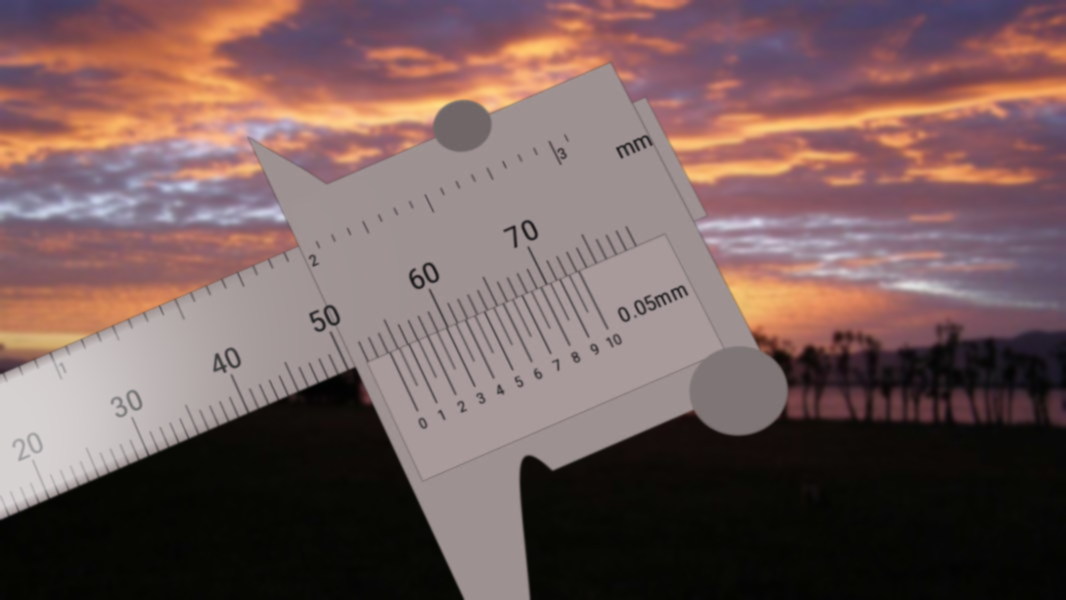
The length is 54.2mm
